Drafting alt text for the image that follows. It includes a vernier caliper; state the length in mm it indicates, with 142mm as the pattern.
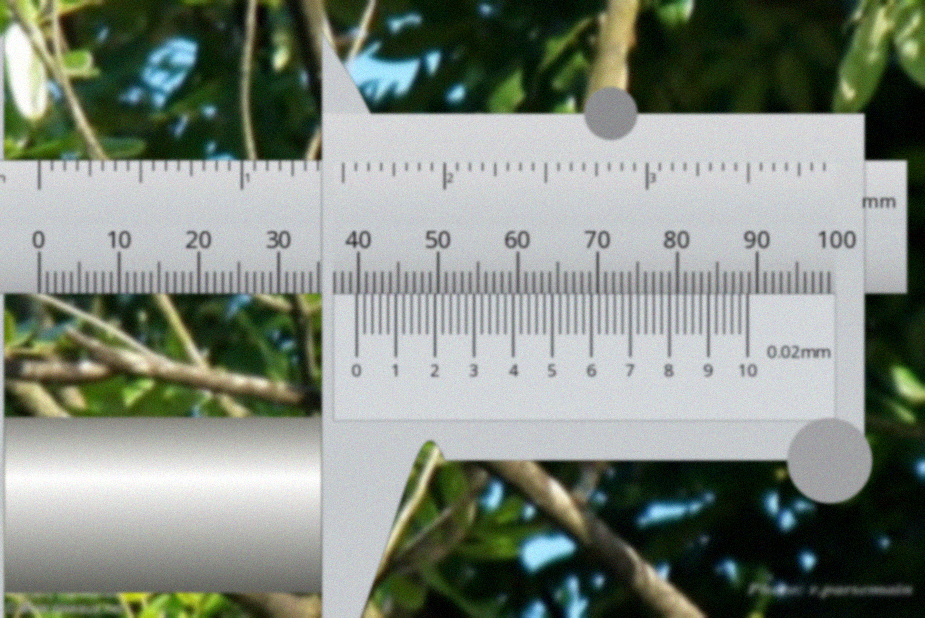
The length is 39.8mm
